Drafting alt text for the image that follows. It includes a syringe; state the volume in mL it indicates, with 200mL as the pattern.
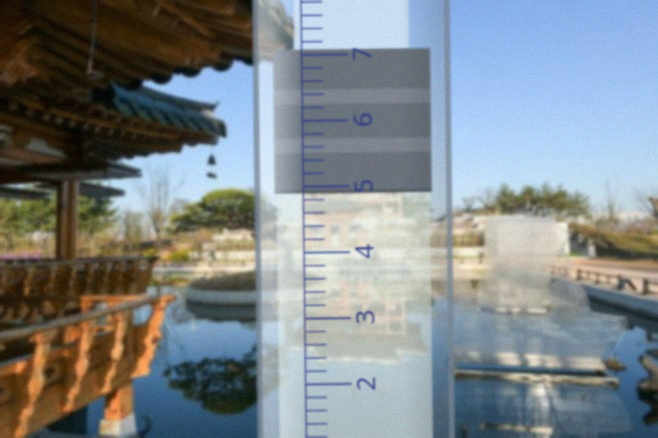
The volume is 4.9mL
